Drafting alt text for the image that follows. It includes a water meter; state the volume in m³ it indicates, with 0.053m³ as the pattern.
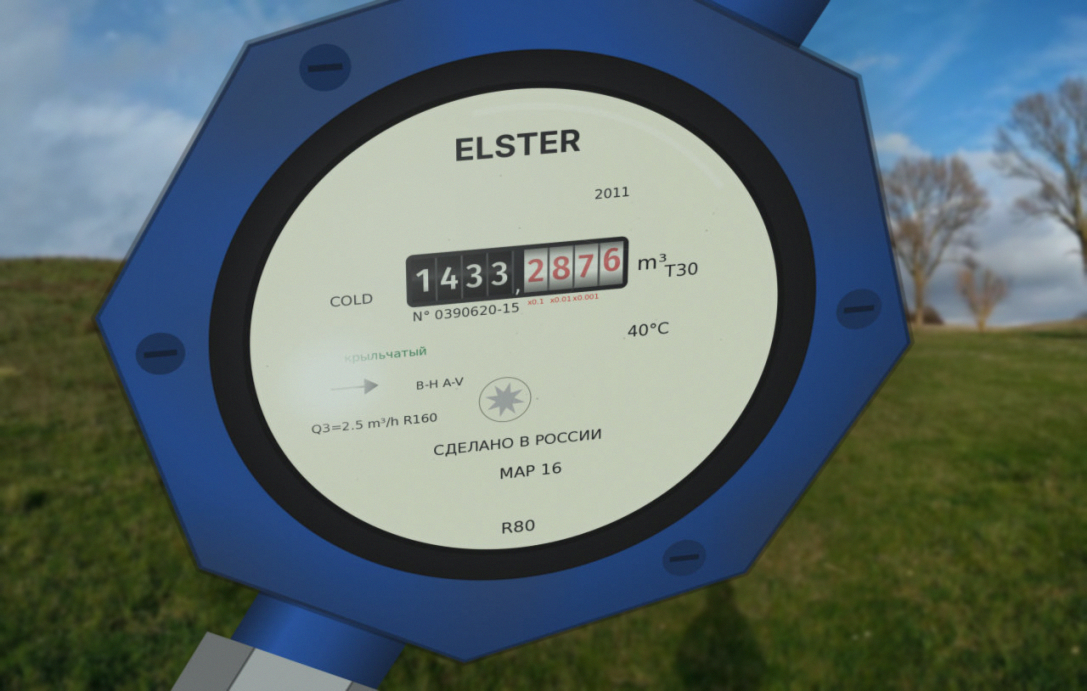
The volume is 1433.2876m³
